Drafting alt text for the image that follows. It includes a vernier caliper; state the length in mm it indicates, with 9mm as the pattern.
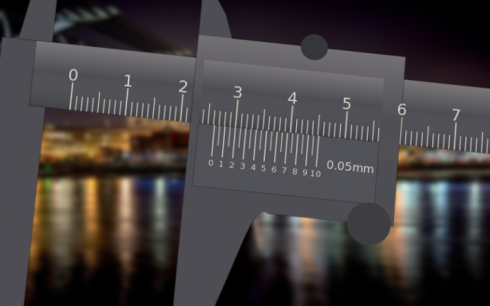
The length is 26.2mm
